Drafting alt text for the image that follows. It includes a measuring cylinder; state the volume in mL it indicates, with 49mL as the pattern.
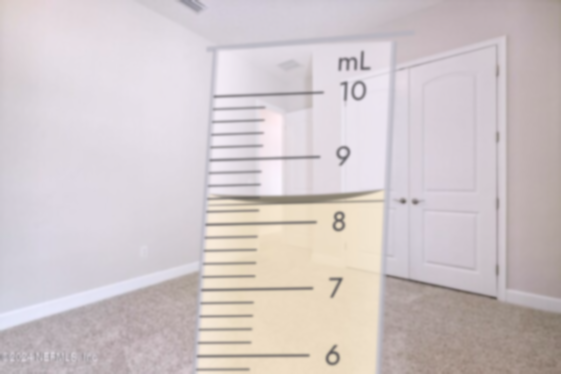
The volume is 8.3mL
